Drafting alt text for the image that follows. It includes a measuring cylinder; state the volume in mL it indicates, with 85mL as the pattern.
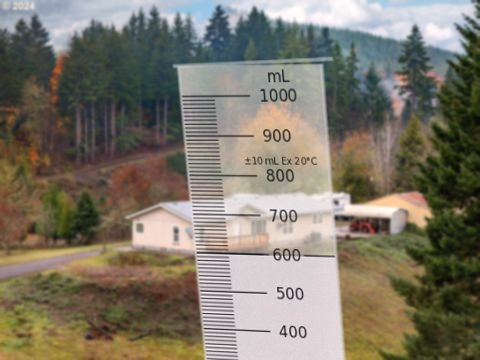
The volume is 600mL
